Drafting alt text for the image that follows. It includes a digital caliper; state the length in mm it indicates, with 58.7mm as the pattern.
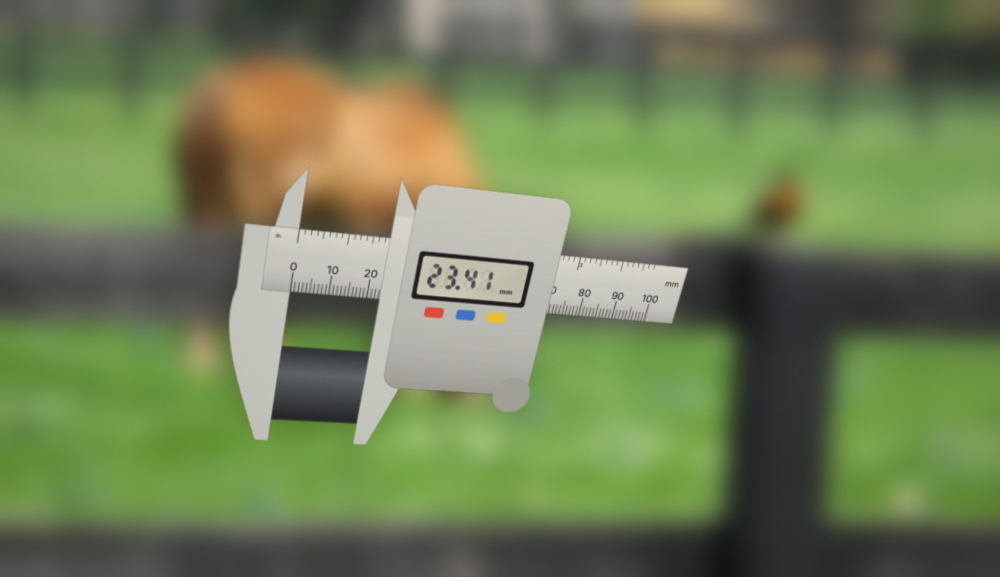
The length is 23.41mm
